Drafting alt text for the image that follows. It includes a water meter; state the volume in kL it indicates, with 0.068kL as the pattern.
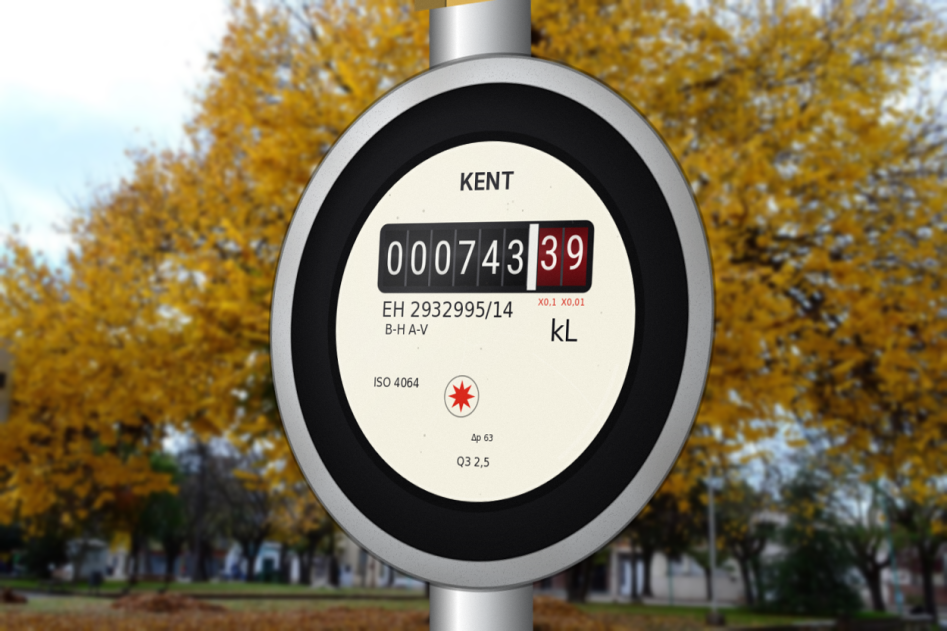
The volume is 743.39kL
